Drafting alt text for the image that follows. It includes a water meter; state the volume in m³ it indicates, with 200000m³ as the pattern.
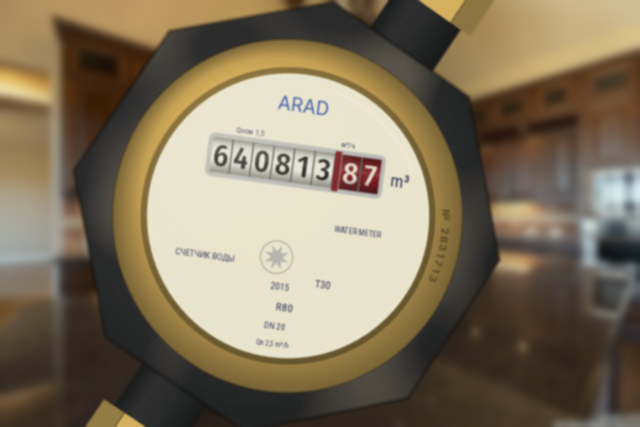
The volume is 640813.87m³
